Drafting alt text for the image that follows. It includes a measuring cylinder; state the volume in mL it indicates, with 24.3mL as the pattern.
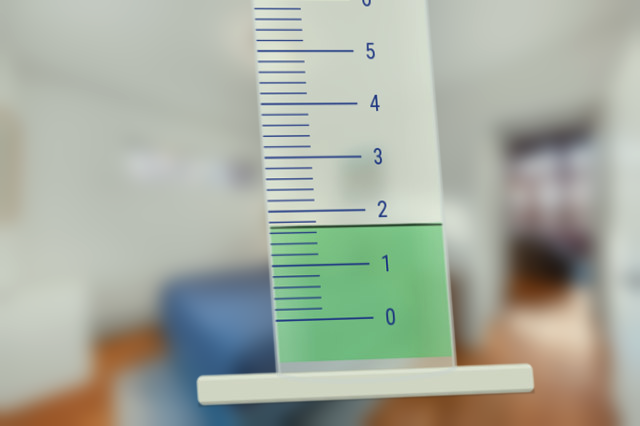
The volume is 1.7mL
